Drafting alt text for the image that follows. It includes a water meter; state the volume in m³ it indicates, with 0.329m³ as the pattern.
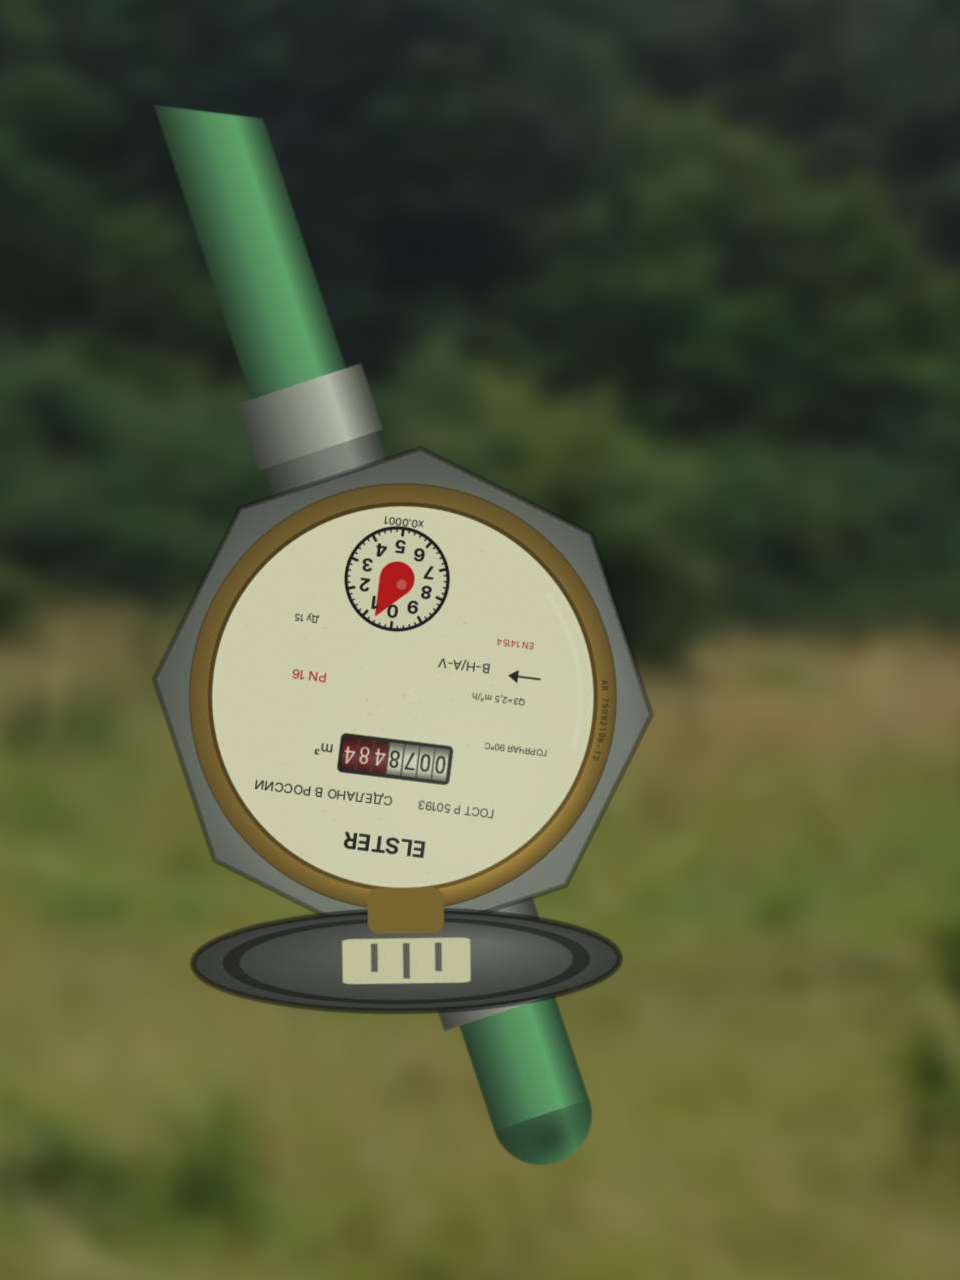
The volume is 78.4840m³
